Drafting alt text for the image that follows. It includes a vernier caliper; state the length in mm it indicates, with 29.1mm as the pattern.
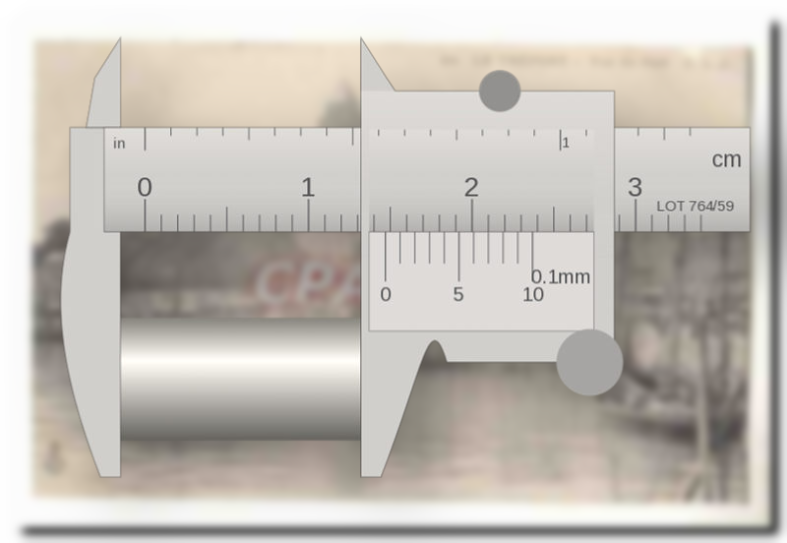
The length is 14.7mm
